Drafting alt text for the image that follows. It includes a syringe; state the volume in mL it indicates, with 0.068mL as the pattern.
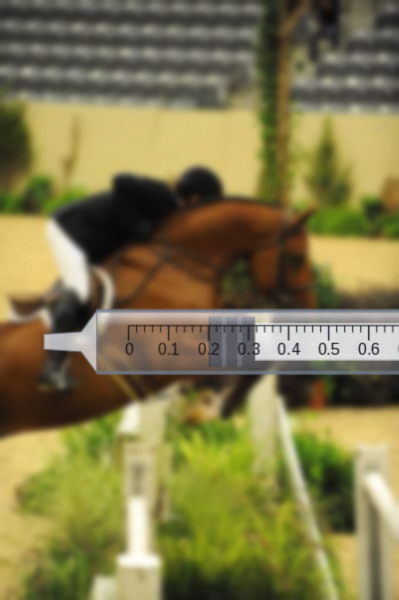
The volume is 0.2mL
